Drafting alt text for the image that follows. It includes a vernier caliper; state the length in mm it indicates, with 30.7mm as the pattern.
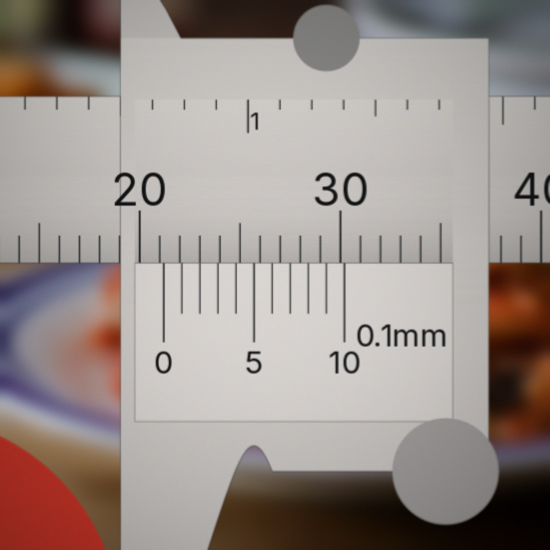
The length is 21.2mm
